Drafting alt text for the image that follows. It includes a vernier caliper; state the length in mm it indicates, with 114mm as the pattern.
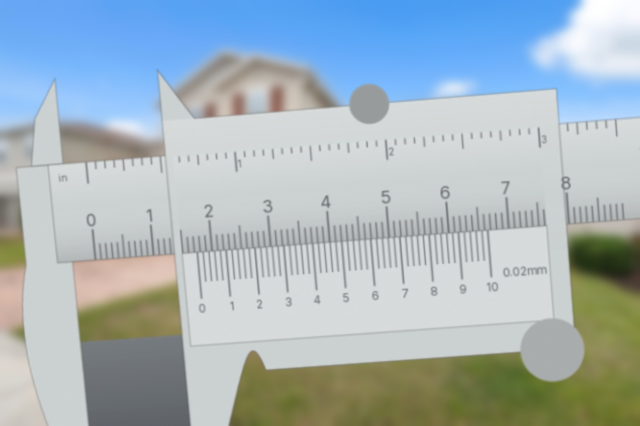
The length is 17.5mm
